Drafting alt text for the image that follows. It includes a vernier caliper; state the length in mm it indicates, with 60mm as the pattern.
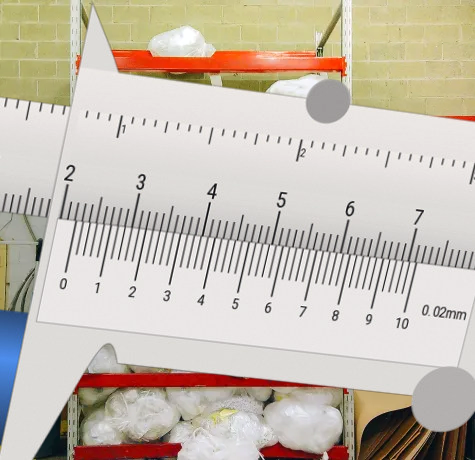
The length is 22.2mm
